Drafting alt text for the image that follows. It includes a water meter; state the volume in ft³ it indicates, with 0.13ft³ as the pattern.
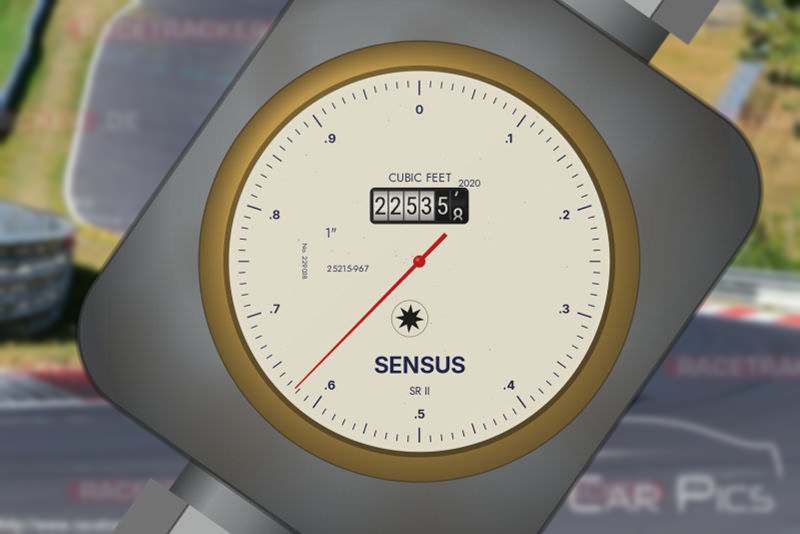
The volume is 225357.62ft³
